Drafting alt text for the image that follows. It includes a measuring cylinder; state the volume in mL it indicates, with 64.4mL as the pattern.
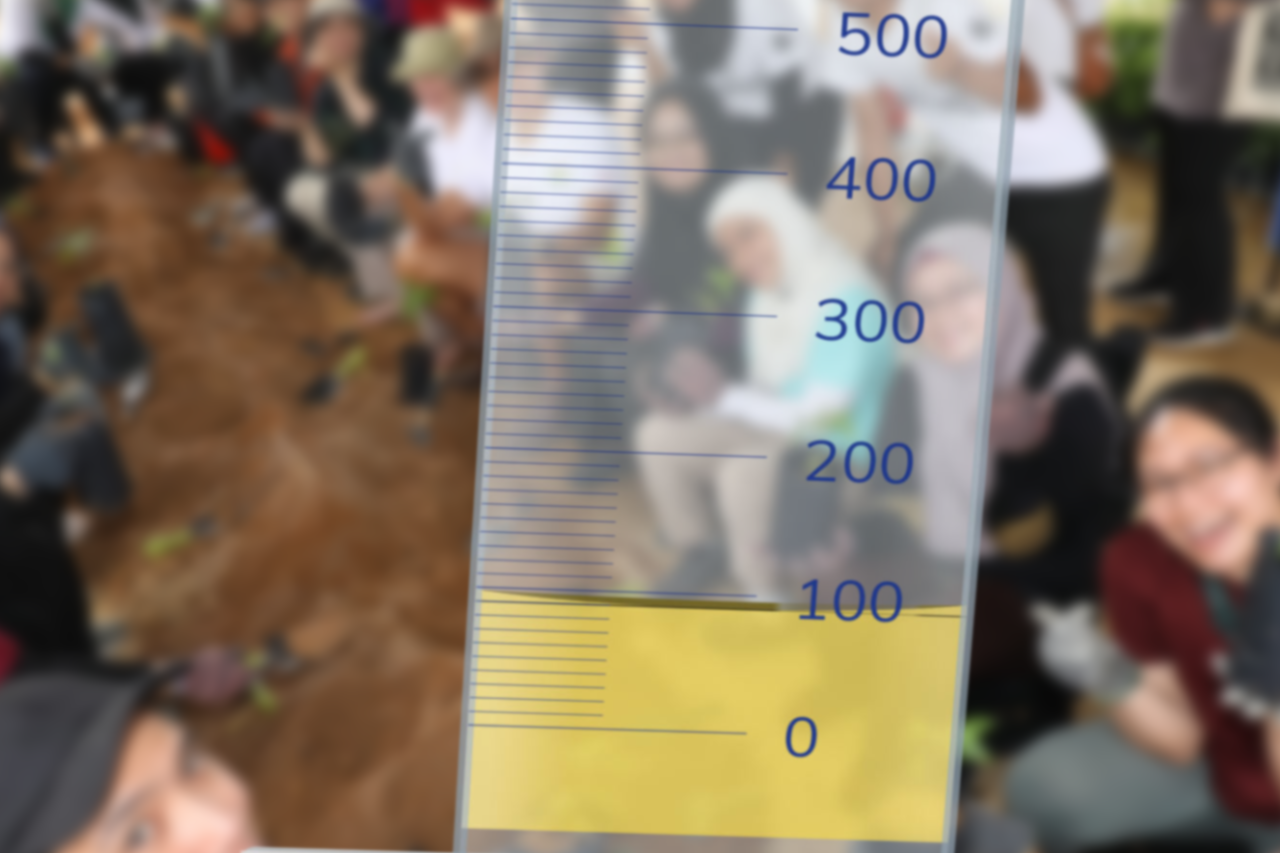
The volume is 90mL
